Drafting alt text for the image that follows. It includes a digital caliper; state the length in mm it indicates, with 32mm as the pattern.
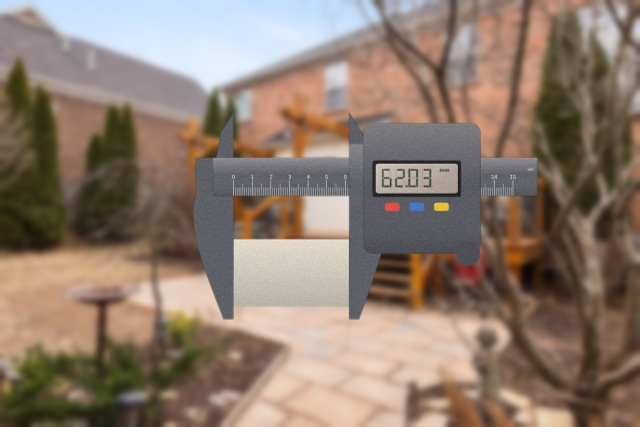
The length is 62.03mm
